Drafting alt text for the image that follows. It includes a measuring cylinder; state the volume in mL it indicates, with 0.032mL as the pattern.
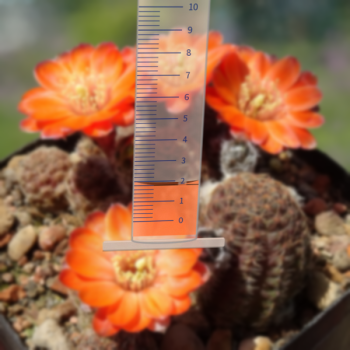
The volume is 1.8mL
